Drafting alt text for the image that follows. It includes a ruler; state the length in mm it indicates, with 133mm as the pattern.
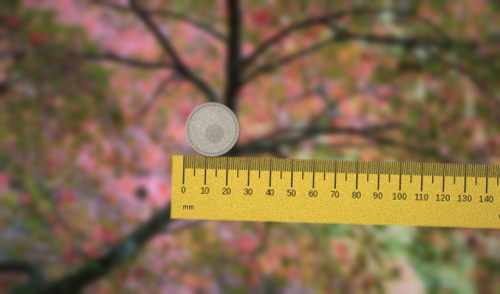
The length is 25mm
